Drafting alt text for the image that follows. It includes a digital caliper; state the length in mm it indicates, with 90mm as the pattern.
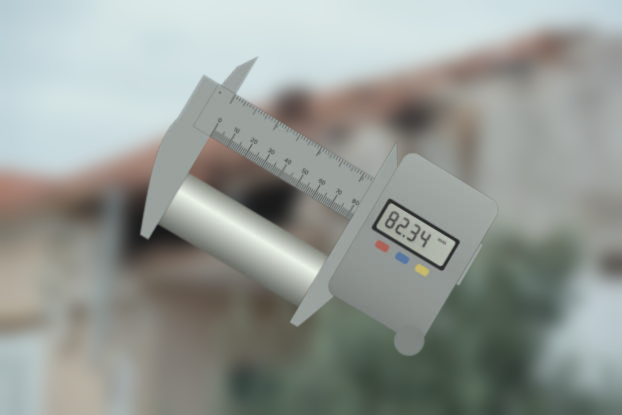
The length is 82.34mm
